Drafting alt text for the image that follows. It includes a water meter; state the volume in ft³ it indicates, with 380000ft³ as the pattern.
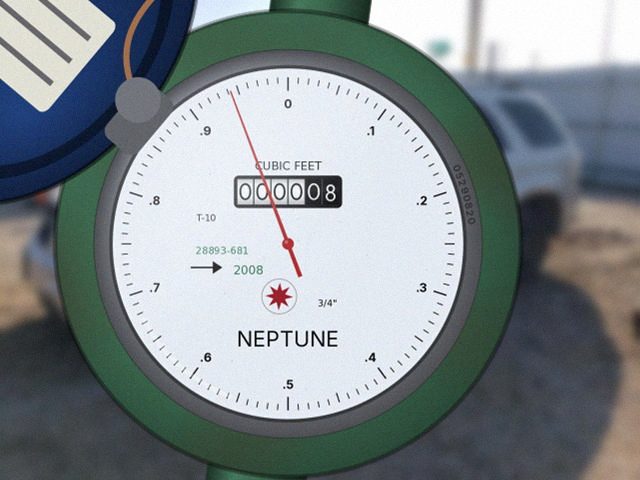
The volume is 7.94ft³
